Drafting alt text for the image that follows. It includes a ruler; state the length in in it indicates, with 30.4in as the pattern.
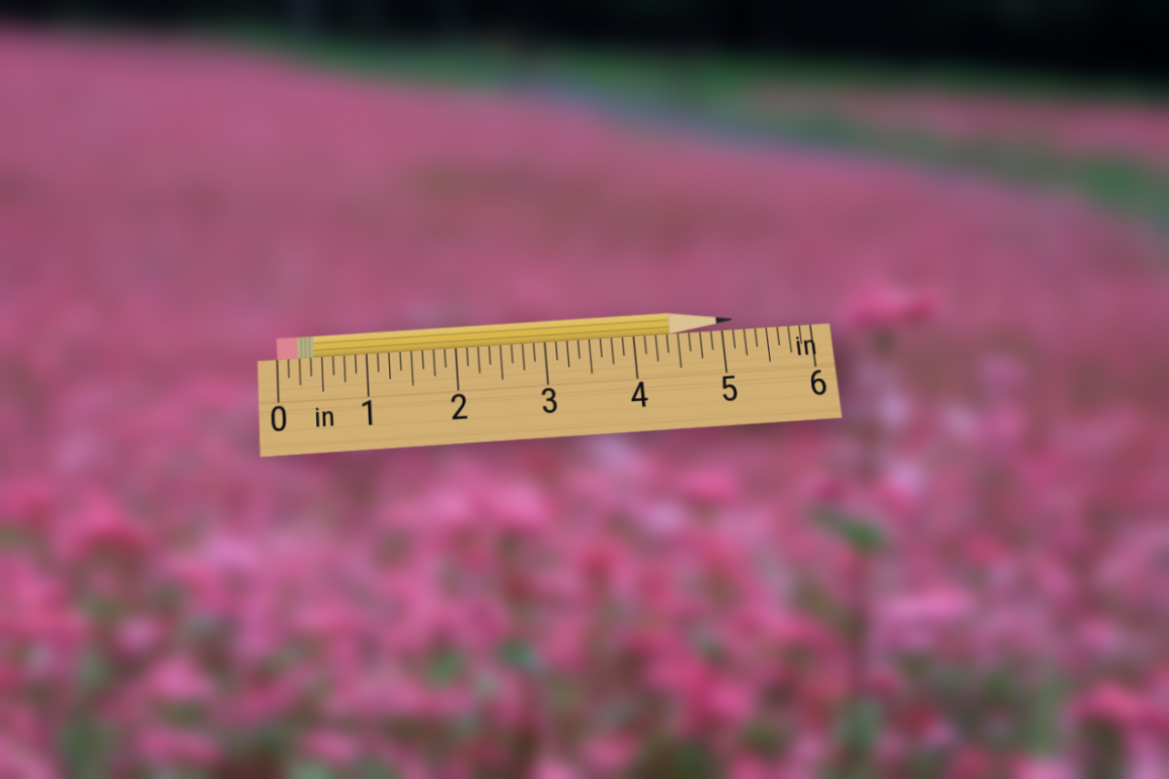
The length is 5.125in
